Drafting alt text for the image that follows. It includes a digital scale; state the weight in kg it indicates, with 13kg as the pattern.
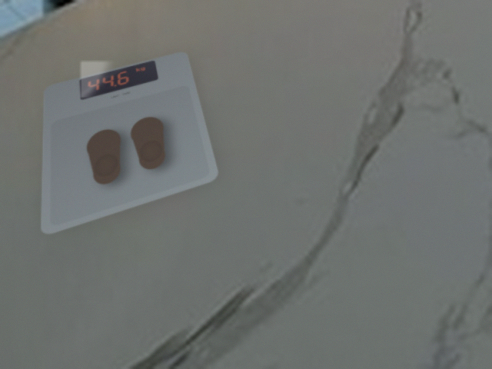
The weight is 44.6kg
